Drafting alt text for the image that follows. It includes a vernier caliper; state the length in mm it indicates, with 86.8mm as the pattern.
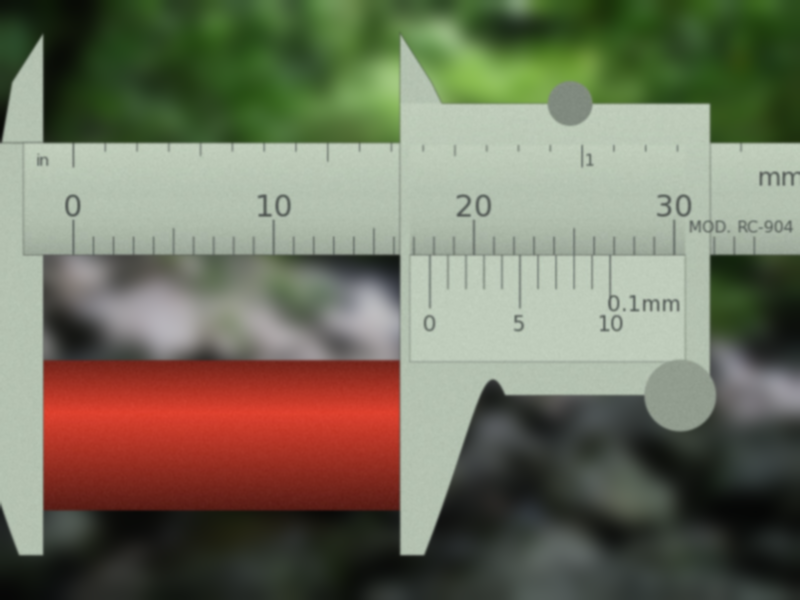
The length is 17.8mm
